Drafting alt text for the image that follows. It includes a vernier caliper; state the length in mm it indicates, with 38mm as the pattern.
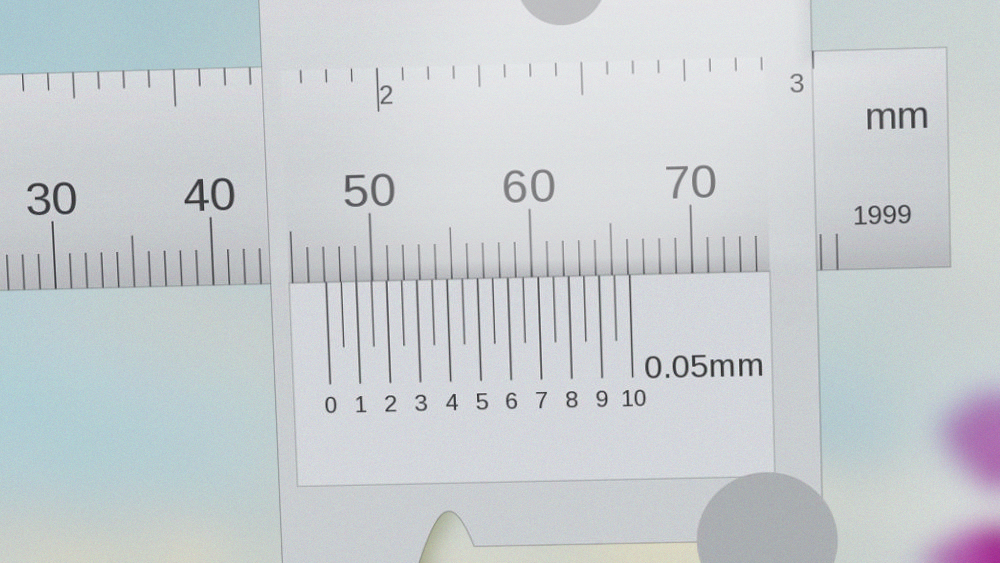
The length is 47.1mm
